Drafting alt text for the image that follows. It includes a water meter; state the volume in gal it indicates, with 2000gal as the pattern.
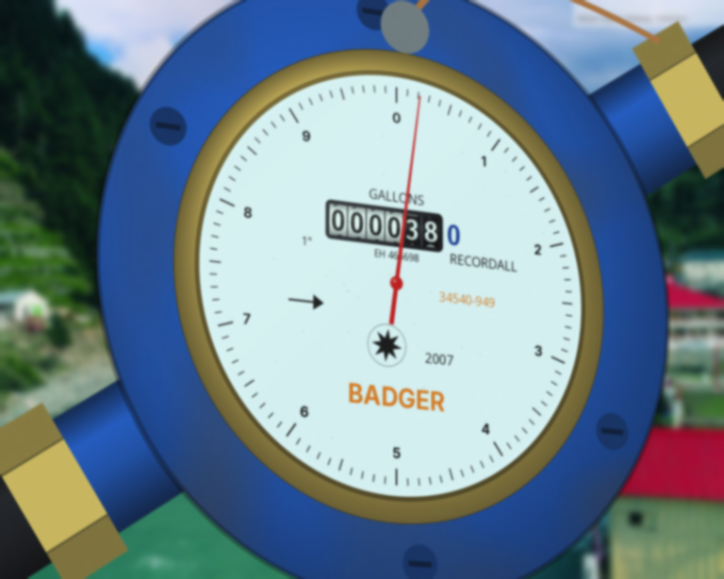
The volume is 380.2gal
